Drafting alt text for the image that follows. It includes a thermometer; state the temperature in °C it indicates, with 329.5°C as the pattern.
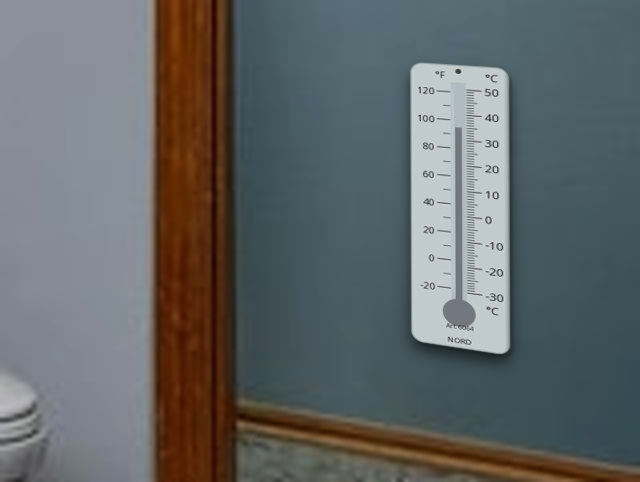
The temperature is 35°C
